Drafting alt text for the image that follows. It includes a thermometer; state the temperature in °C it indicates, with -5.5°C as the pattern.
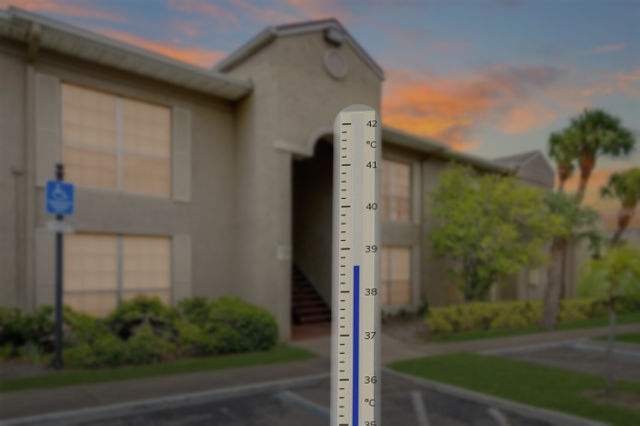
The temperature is 38.6°C
